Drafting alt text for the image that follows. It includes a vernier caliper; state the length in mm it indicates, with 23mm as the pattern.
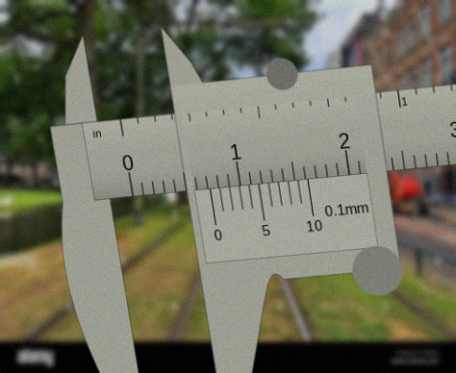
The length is 7.2mm
